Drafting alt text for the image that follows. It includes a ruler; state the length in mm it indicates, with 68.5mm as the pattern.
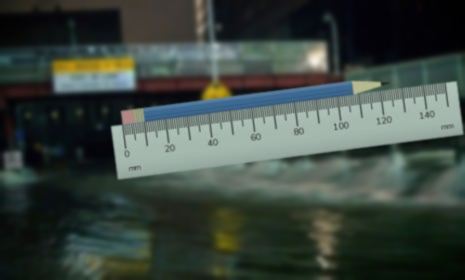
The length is 125mm
